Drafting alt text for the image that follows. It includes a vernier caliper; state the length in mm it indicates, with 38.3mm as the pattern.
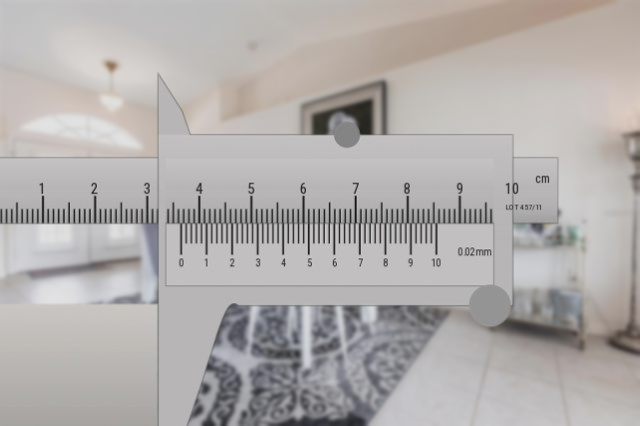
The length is 36.5mm
